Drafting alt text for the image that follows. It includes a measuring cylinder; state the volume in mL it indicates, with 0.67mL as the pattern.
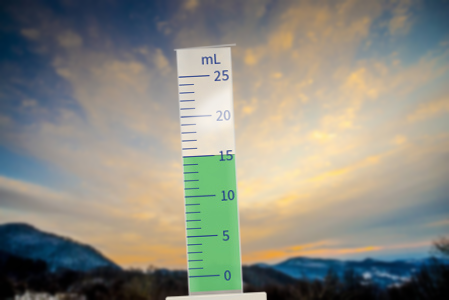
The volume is 15mL
